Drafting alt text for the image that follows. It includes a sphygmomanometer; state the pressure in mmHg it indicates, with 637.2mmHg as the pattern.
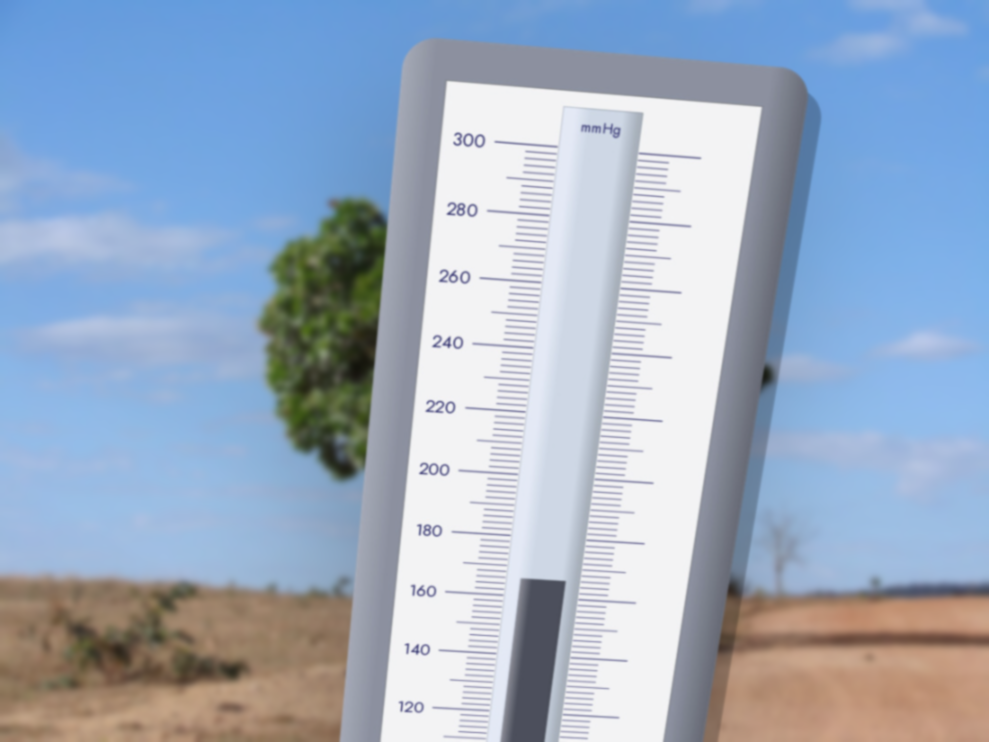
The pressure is 166mmHg
